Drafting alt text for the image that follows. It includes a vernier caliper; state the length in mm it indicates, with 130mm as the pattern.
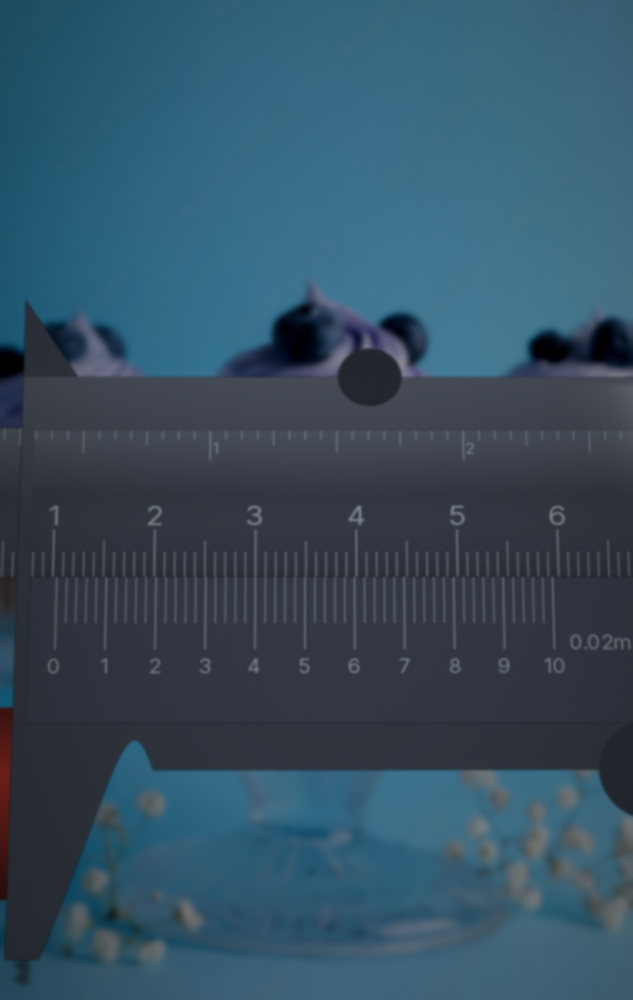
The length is 10.4mm
